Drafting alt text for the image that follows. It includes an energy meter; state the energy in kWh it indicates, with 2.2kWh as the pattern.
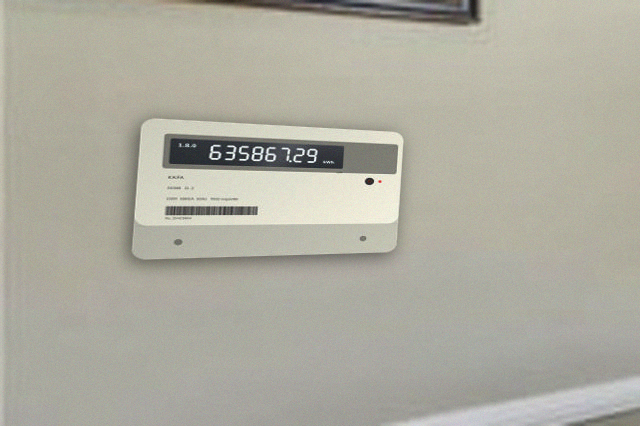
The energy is 635867.29kWh
